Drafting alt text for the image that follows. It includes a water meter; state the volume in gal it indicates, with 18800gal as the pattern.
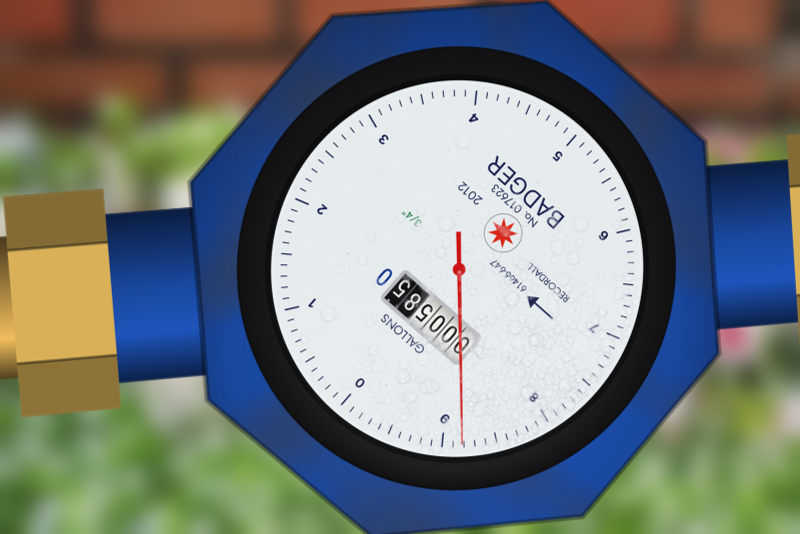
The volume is 5848.8gal
